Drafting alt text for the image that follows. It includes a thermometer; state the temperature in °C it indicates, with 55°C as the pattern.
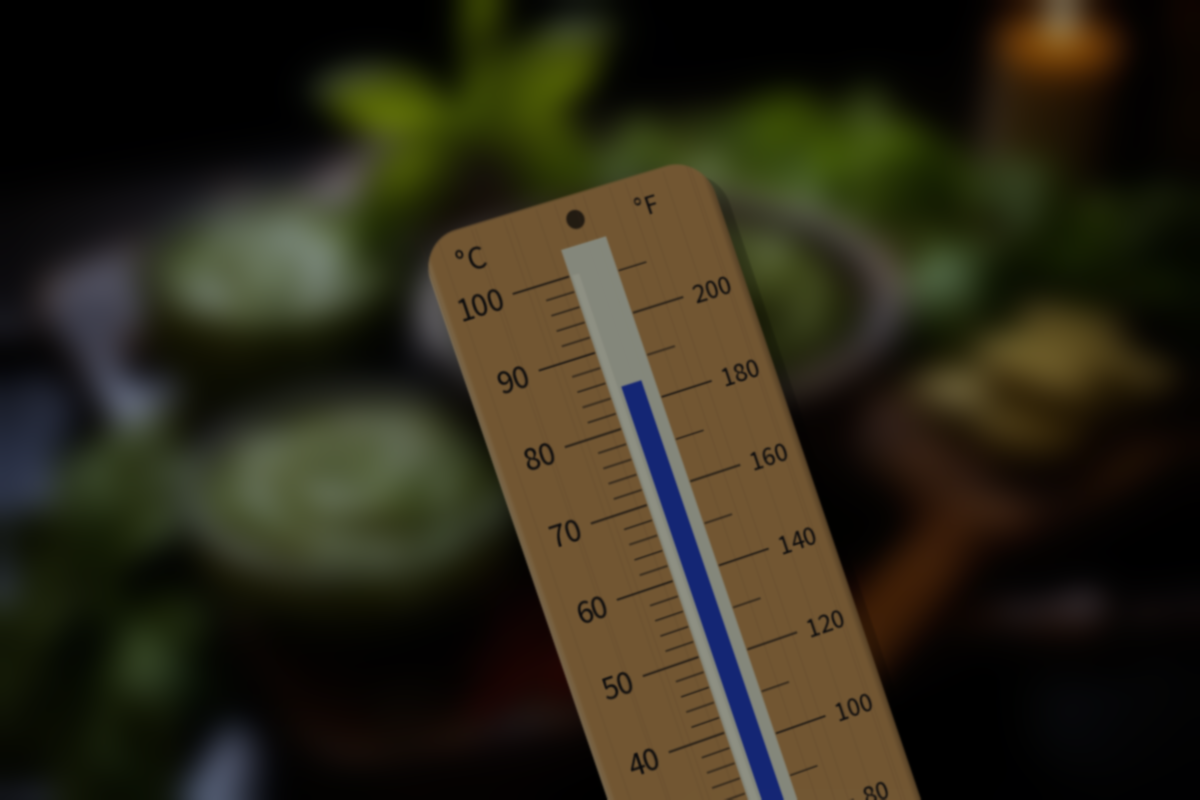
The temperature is 85°C
